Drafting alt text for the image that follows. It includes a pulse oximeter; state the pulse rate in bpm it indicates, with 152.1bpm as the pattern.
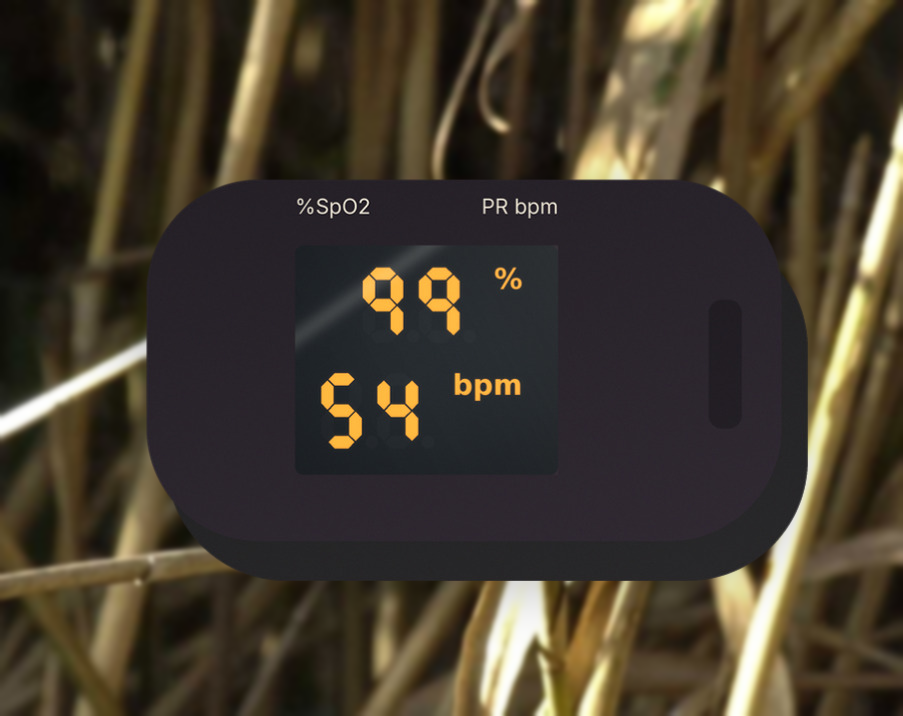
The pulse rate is 54bpm
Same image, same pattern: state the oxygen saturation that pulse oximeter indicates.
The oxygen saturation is 99%
